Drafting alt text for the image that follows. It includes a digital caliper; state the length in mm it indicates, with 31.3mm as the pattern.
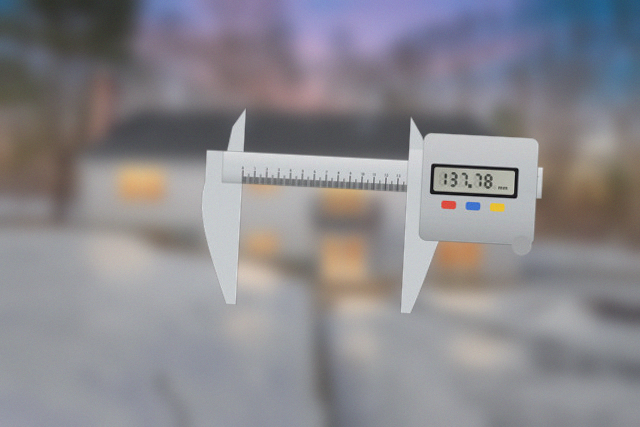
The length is 137.78mm
